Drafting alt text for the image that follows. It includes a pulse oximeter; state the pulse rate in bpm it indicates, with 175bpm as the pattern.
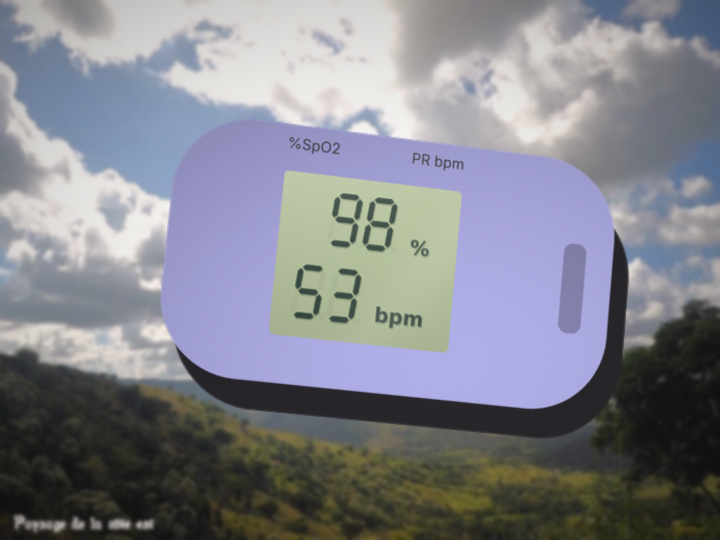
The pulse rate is 53bpm
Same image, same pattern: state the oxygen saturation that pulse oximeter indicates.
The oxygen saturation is 98%
